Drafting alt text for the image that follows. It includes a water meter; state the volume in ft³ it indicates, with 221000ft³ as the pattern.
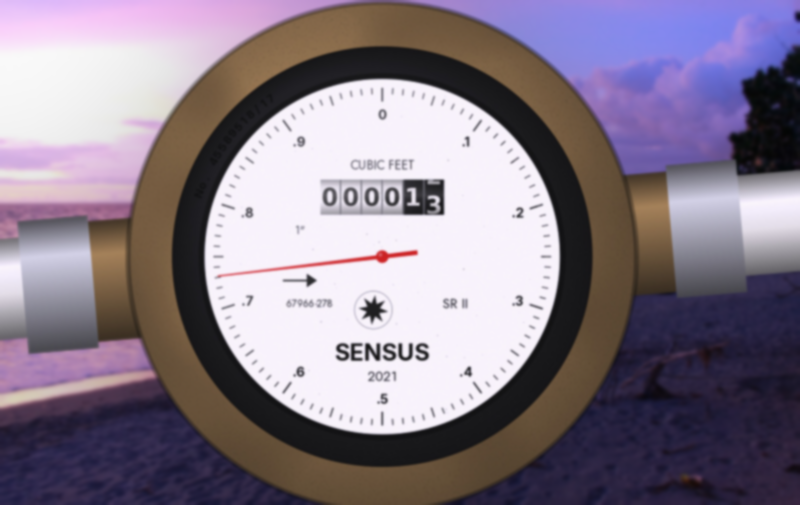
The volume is 12.73ft³
